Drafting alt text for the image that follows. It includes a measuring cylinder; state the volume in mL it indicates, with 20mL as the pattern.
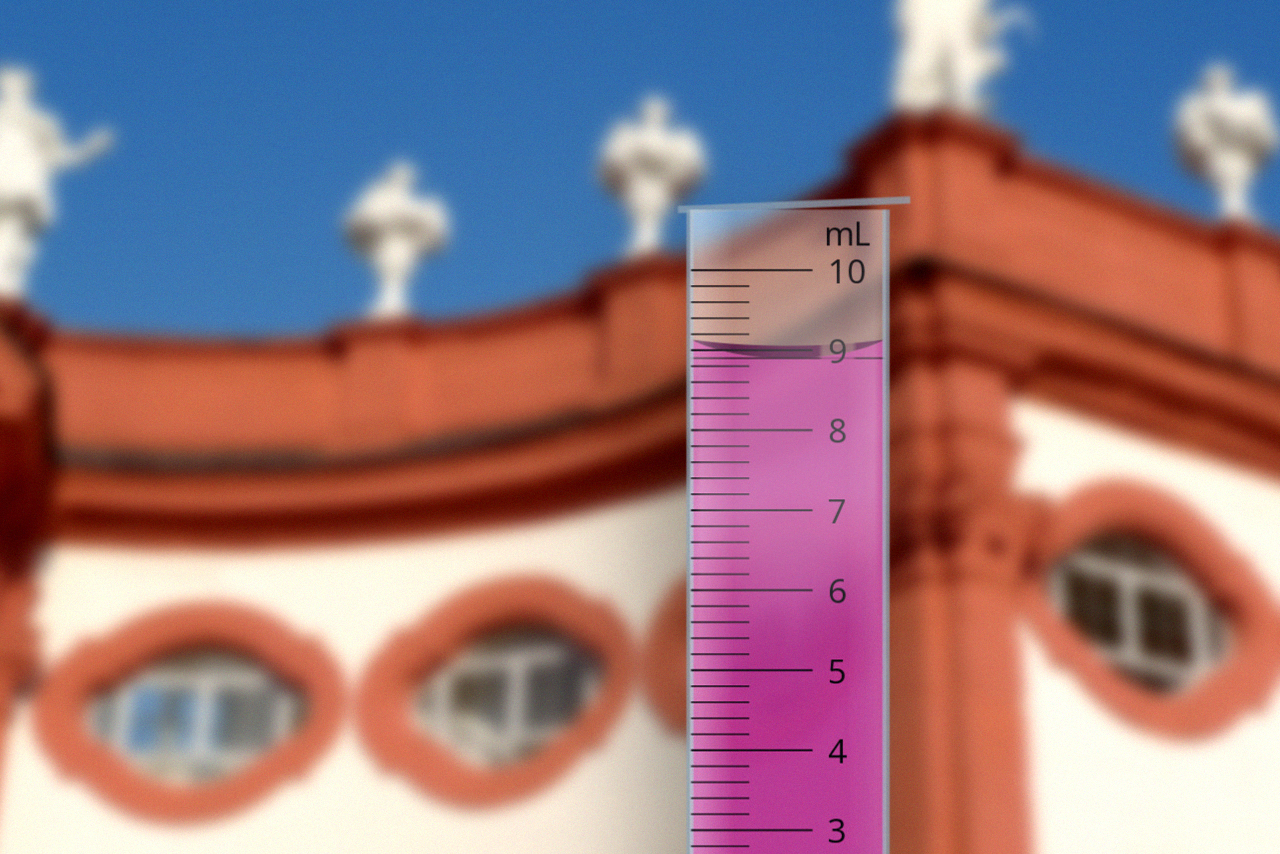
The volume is 8.9mL
